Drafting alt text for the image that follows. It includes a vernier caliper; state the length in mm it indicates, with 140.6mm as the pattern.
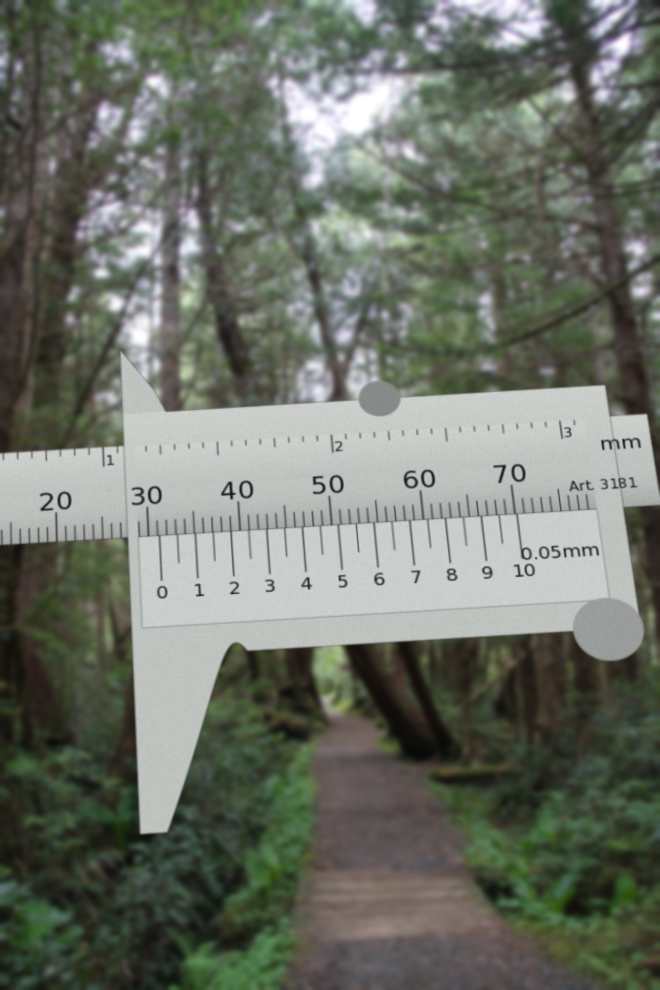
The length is 31.2mm
